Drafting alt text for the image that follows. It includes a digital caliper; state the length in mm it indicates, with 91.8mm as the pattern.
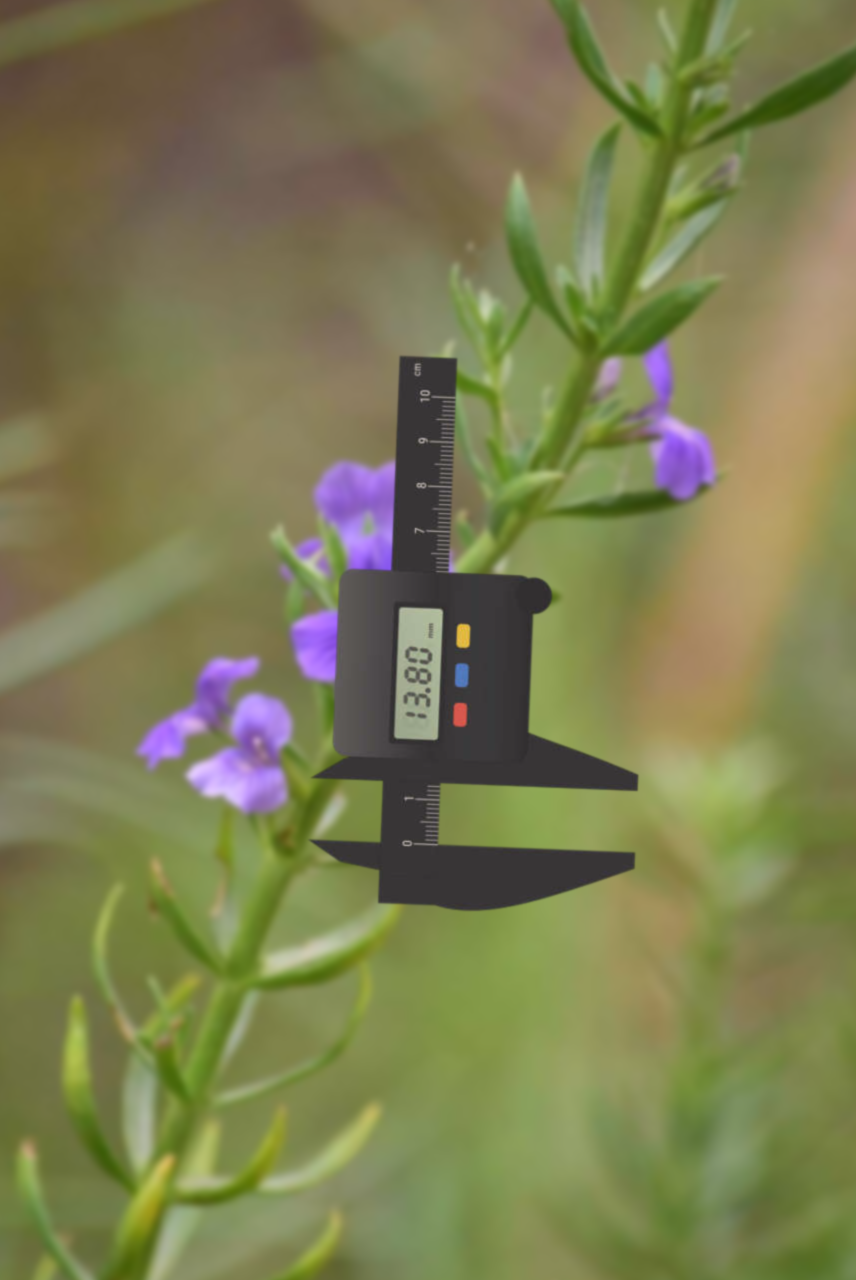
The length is 13.80mm
